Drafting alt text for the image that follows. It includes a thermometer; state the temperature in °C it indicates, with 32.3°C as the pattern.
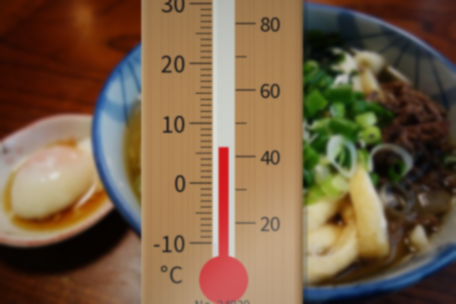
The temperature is 6°C
